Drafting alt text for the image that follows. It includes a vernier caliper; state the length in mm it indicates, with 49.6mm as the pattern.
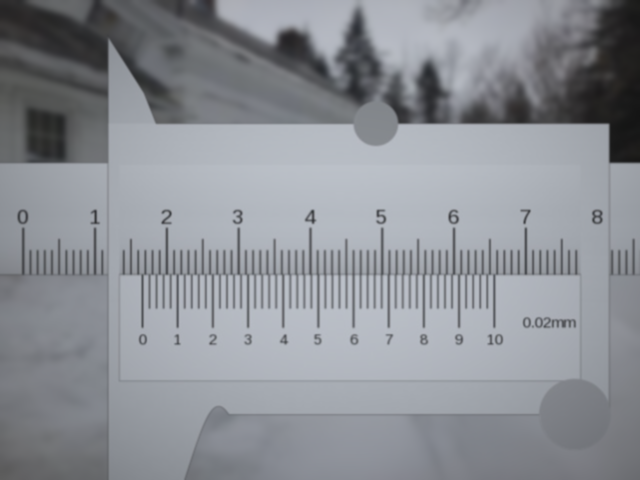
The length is 16.6mm
